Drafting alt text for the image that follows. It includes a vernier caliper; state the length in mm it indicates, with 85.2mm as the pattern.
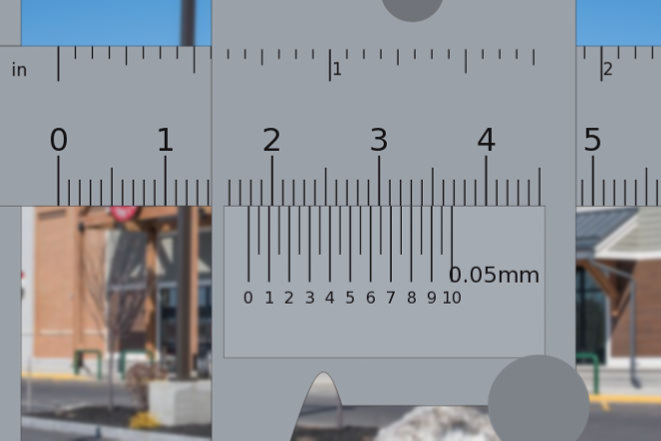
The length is 17.8mm
